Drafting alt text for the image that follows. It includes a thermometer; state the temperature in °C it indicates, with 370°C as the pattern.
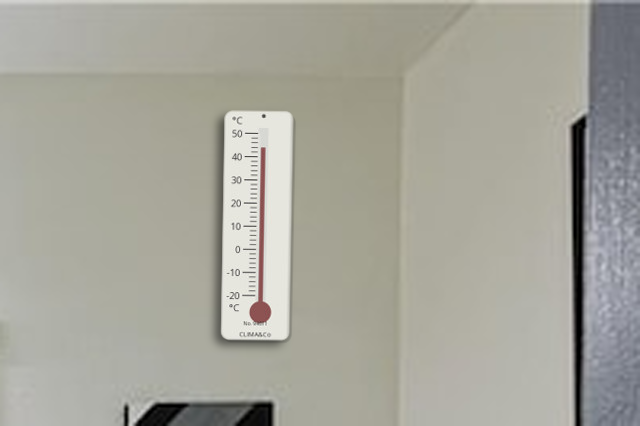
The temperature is 44°C
